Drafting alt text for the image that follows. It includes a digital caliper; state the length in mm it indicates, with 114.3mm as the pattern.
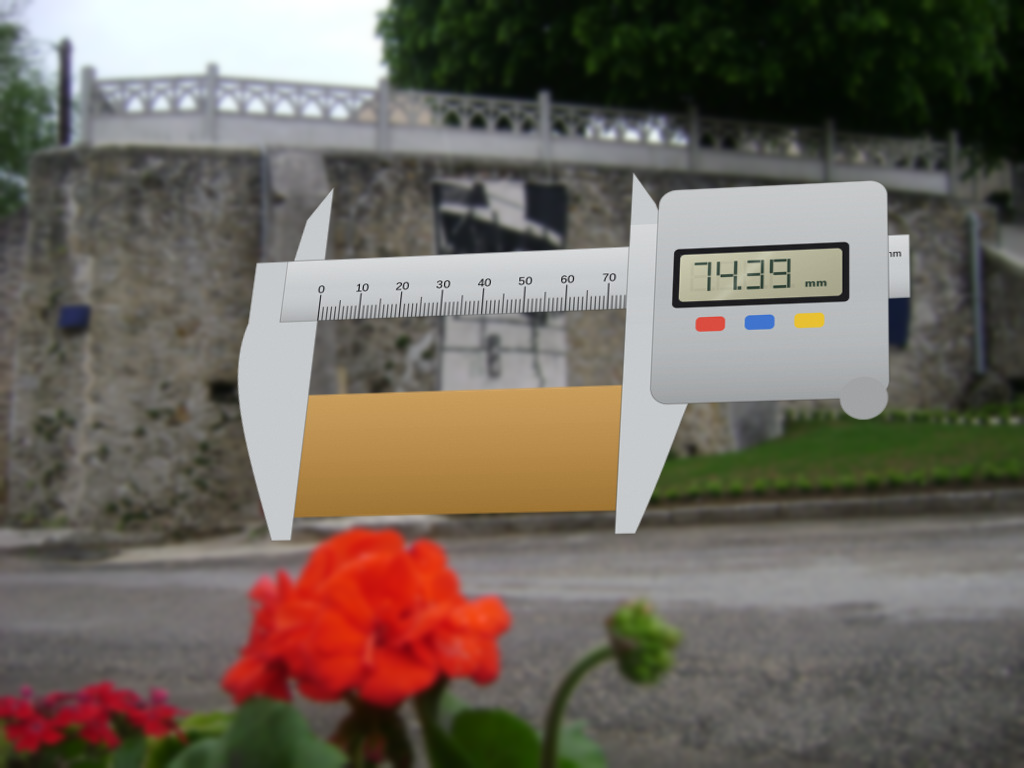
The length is 74.39mm
